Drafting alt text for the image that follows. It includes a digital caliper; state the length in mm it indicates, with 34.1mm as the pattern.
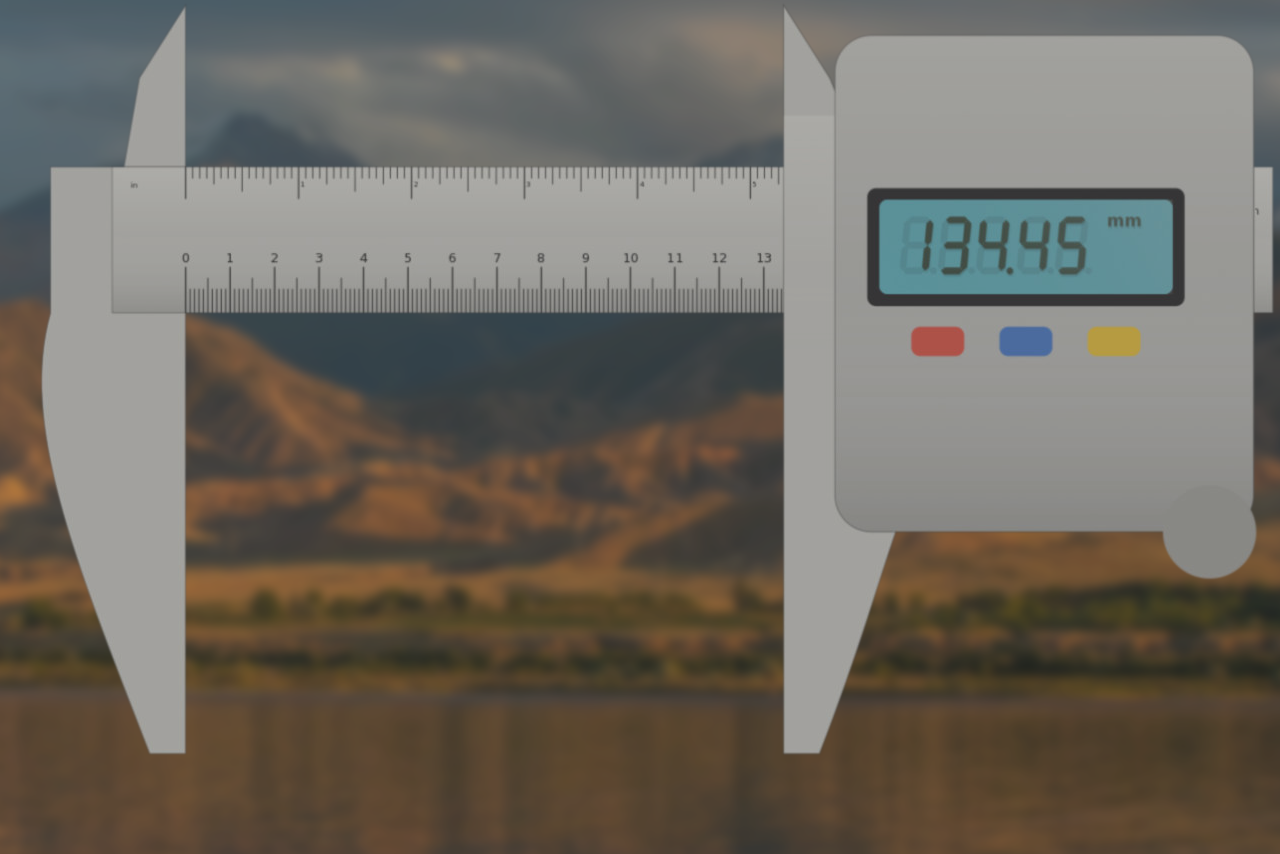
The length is 134.45mm
